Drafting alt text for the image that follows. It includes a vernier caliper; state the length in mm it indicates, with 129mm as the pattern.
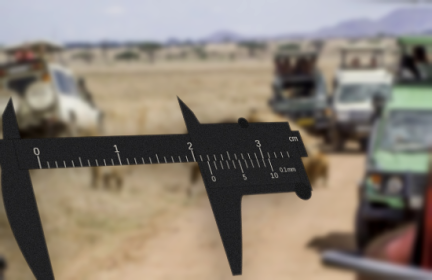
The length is 21.8mm
